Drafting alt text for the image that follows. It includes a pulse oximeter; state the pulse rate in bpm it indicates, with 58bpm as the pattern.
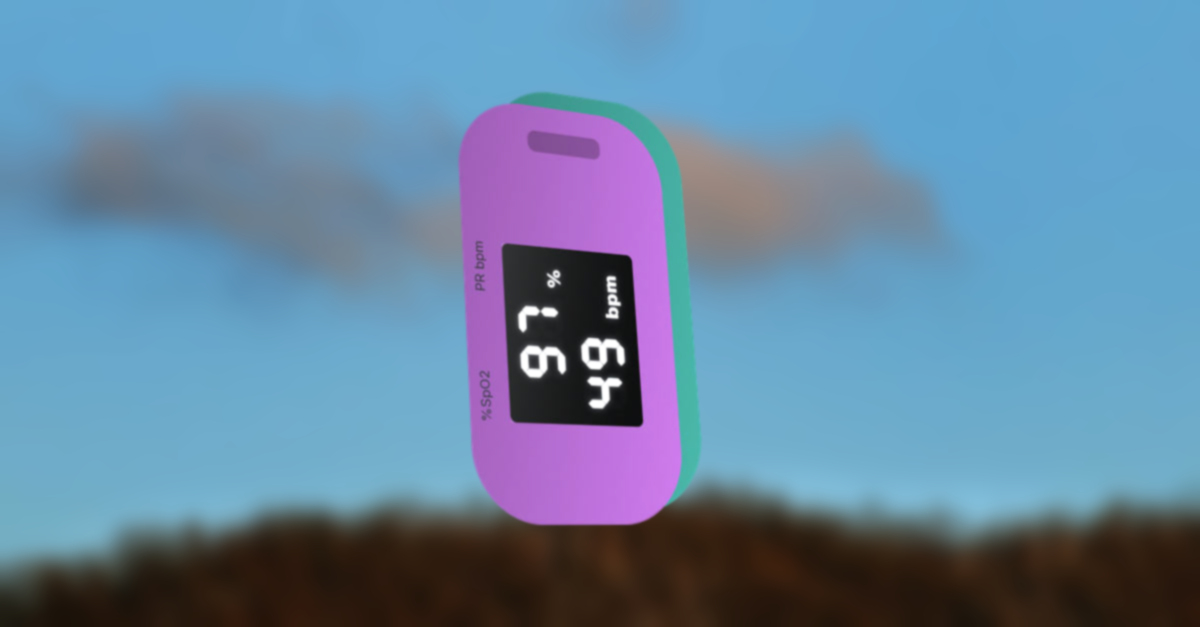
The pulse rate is 49bpm
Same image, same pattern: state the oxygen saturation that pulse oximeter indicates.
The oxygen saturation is 97%
